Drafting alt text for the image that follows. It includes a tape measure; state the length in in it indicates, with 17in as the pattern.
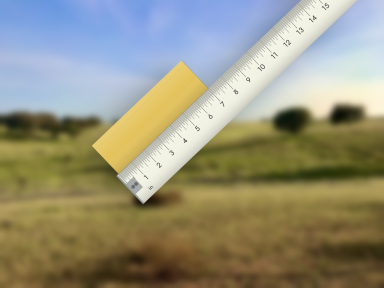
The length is 7in
